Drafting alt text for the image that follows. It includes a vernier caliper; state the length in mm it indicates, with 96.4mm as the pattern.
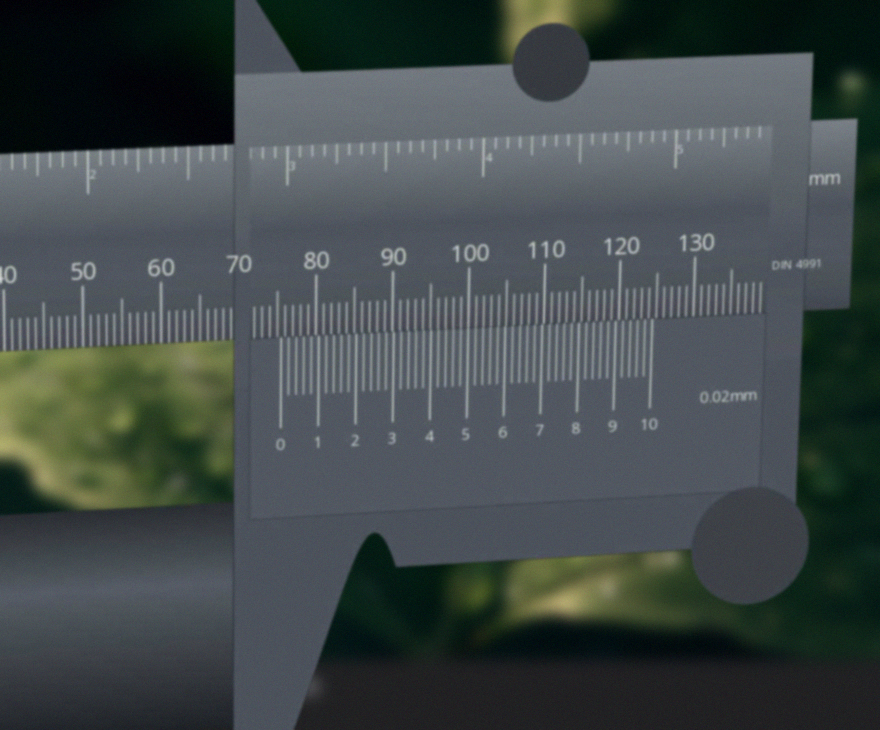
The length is 75.5mm
